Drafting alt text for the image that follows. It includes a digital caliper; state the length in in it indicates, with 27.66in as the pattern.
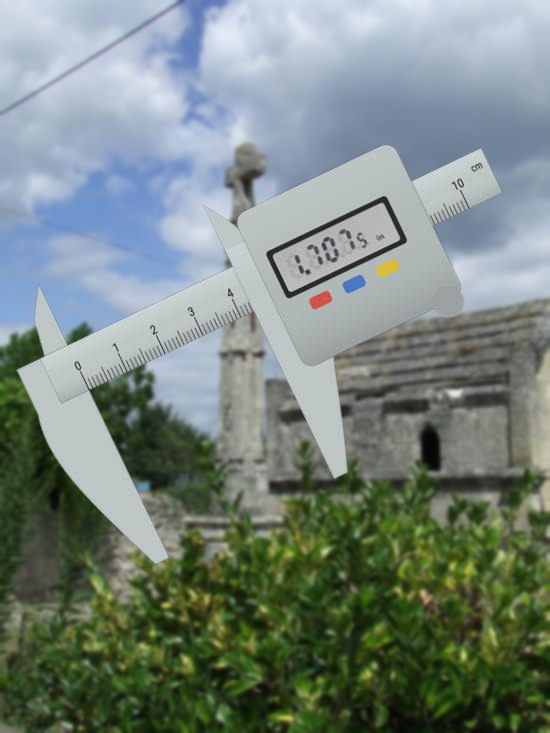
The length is 1.7075in
